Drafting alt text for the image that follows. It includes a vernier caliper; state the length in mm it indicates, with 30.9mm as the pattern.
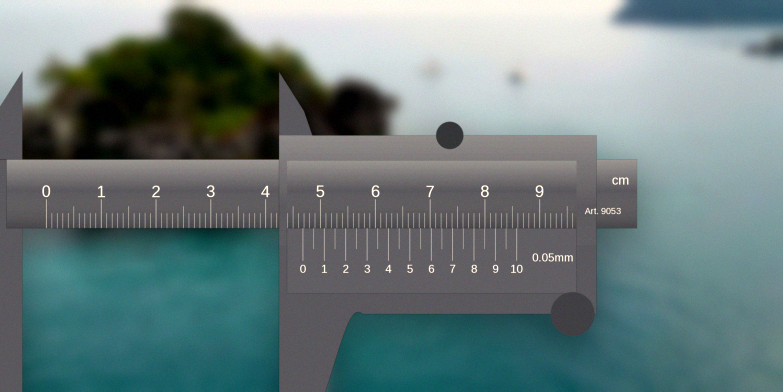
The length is 46.8mm
